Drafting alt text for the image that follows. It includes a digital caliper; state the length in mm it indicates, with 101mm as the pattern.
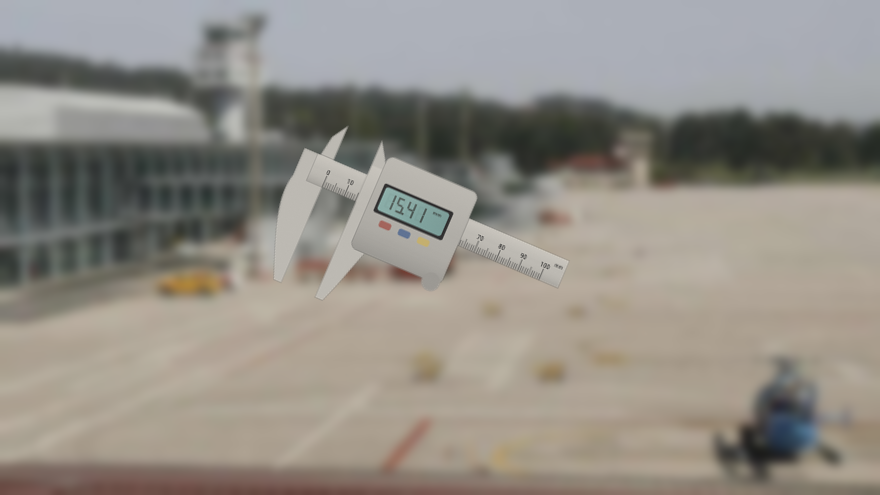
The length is 15.41mm
